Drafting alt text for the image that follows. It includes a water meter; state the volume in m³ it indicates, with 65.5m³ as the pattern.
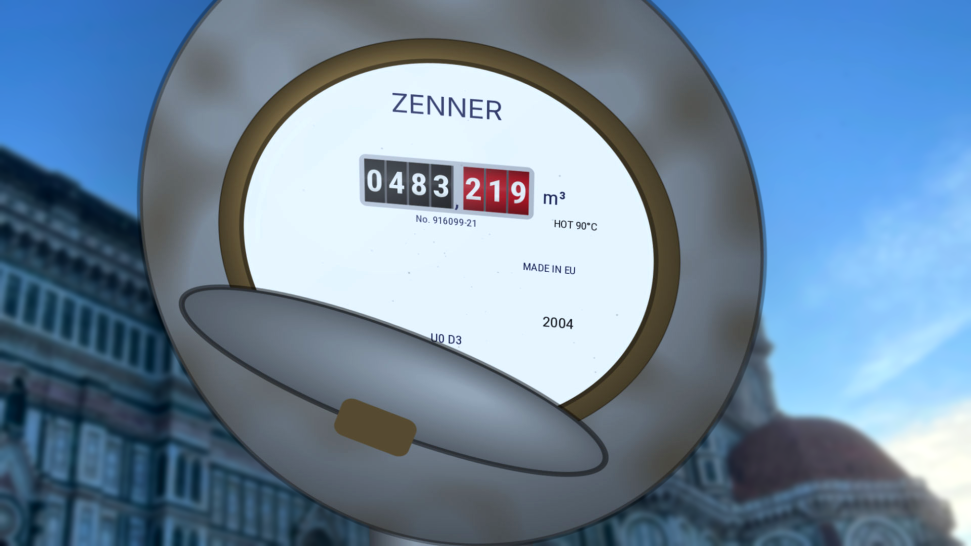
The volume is 483.219m³
